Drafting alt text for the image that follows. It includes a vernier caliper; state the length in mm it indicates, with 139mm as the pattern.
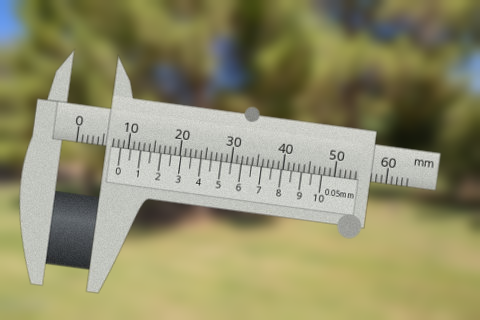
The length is 8.5mm
